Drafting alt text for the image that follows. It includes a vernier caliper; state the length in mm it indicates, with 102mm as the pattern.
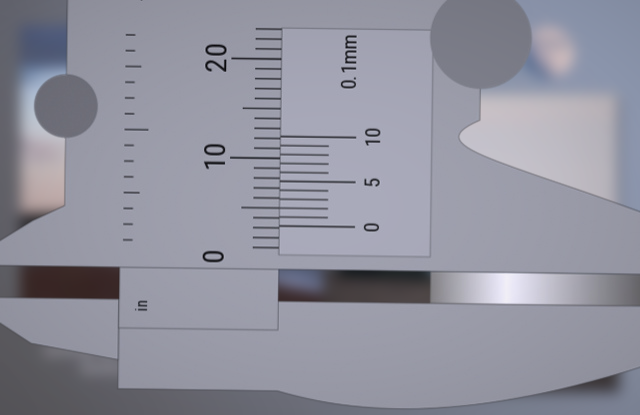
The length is 3.2mm
